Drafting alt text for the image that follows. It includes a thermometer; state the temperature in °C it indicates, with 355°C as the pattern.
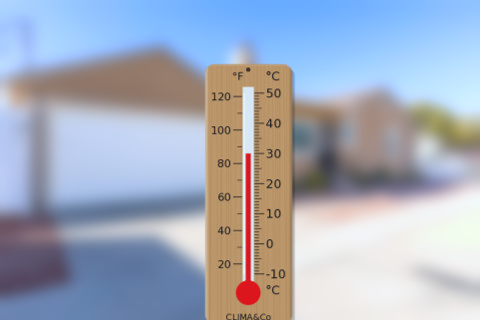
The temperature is 30°C
